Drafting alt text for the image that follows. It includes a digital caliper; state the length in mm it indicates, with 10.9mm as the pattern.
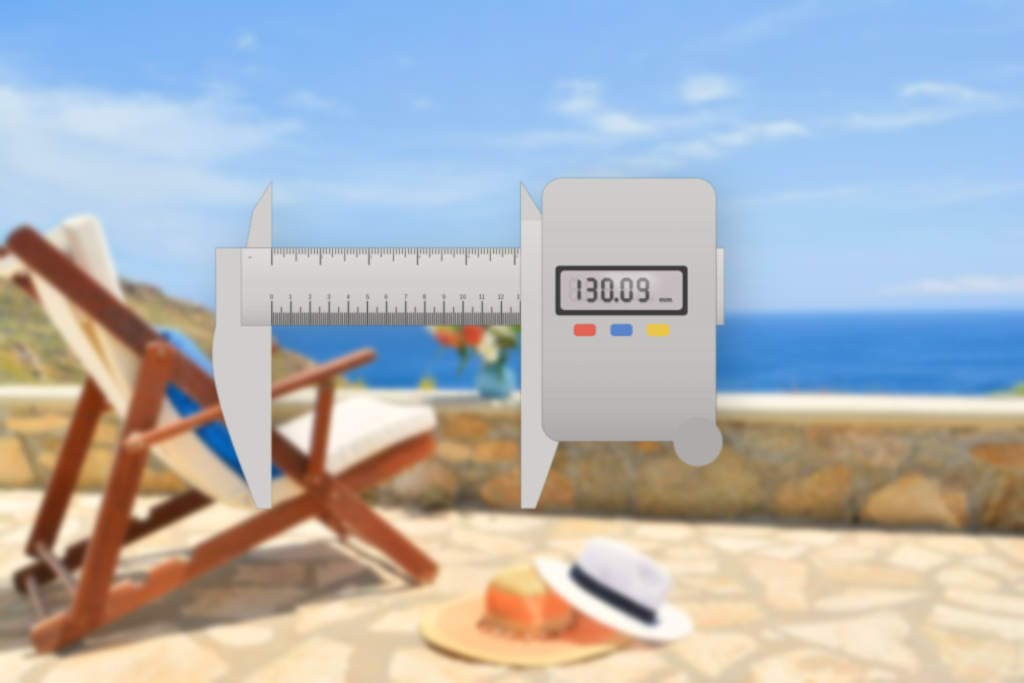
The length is 130.09mm
